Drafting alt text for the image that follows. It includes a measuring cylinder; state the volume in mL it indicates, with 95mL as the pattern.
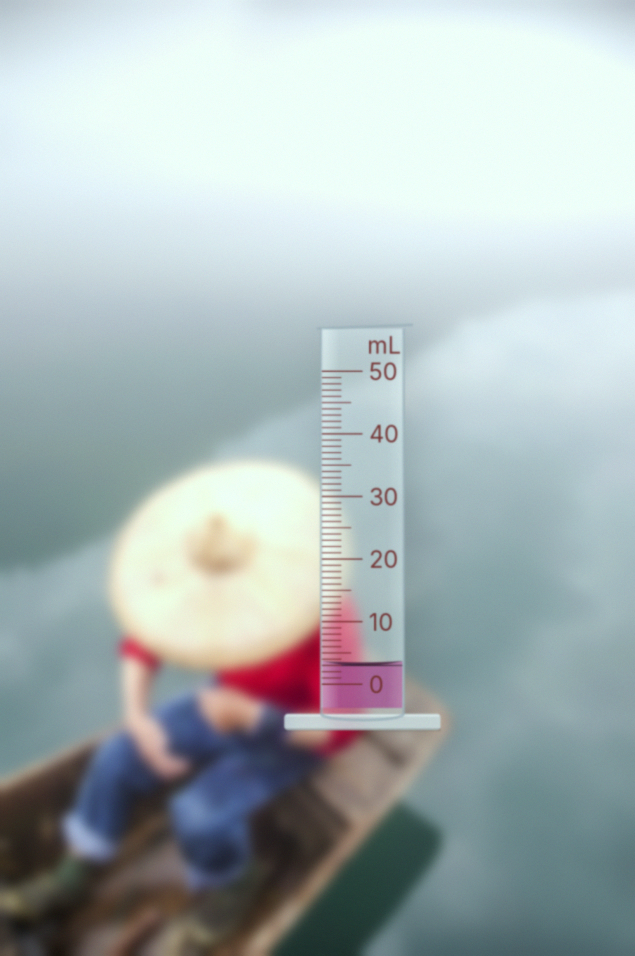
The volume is 3mL
